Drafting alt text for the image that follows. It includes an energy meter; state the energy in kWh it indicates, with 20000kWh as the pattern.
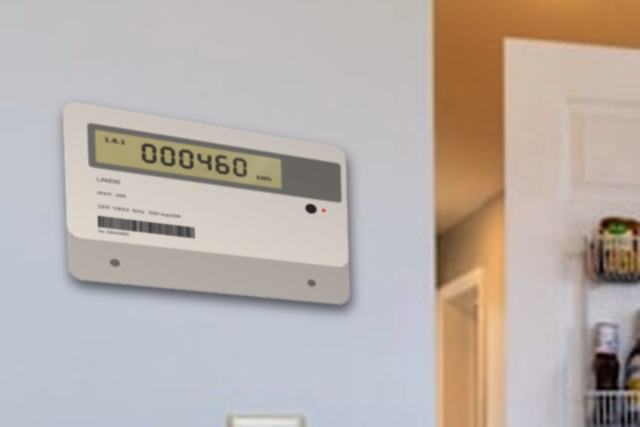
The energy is 460kWh
